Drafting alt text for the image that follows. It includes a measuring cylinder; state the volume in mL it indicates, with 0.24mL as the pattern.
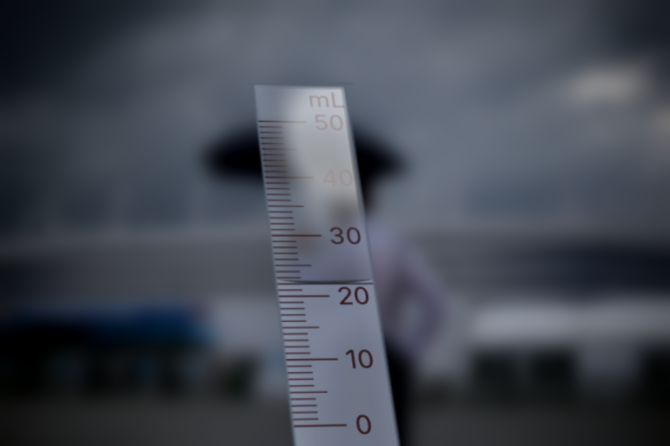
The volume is 22mL
